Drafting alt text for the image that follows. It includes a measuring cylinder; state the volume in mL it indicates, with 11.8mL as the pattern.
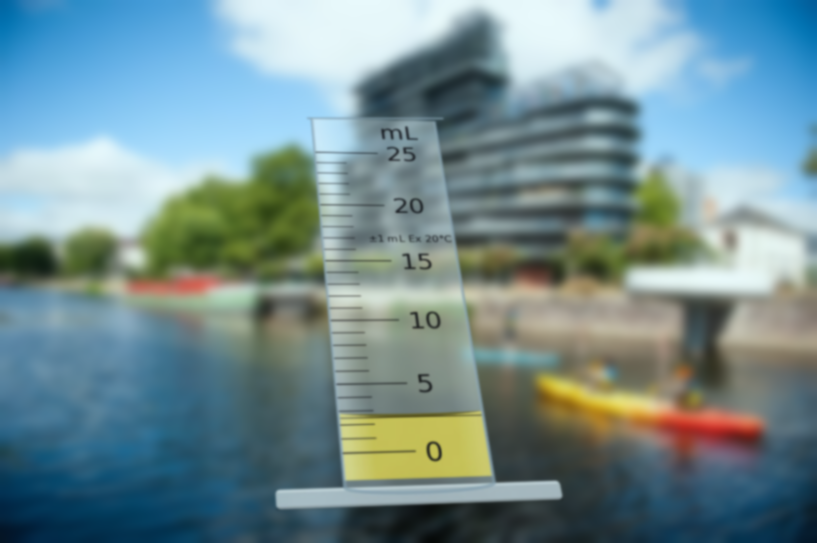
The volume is 2.5mL
